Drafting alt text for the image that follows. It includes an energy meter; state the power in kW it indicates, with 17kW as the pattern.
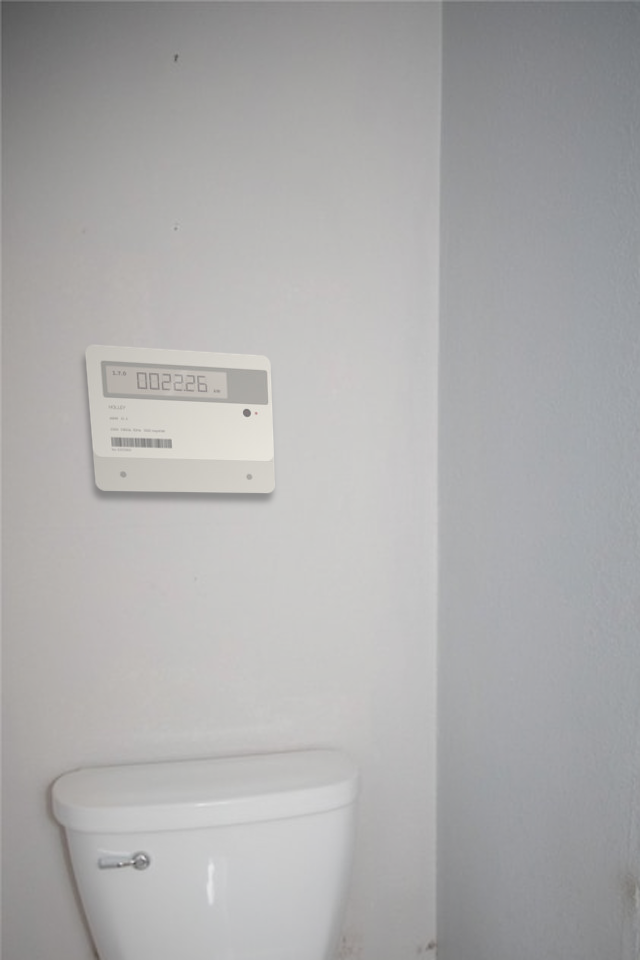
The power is 22.26kW
